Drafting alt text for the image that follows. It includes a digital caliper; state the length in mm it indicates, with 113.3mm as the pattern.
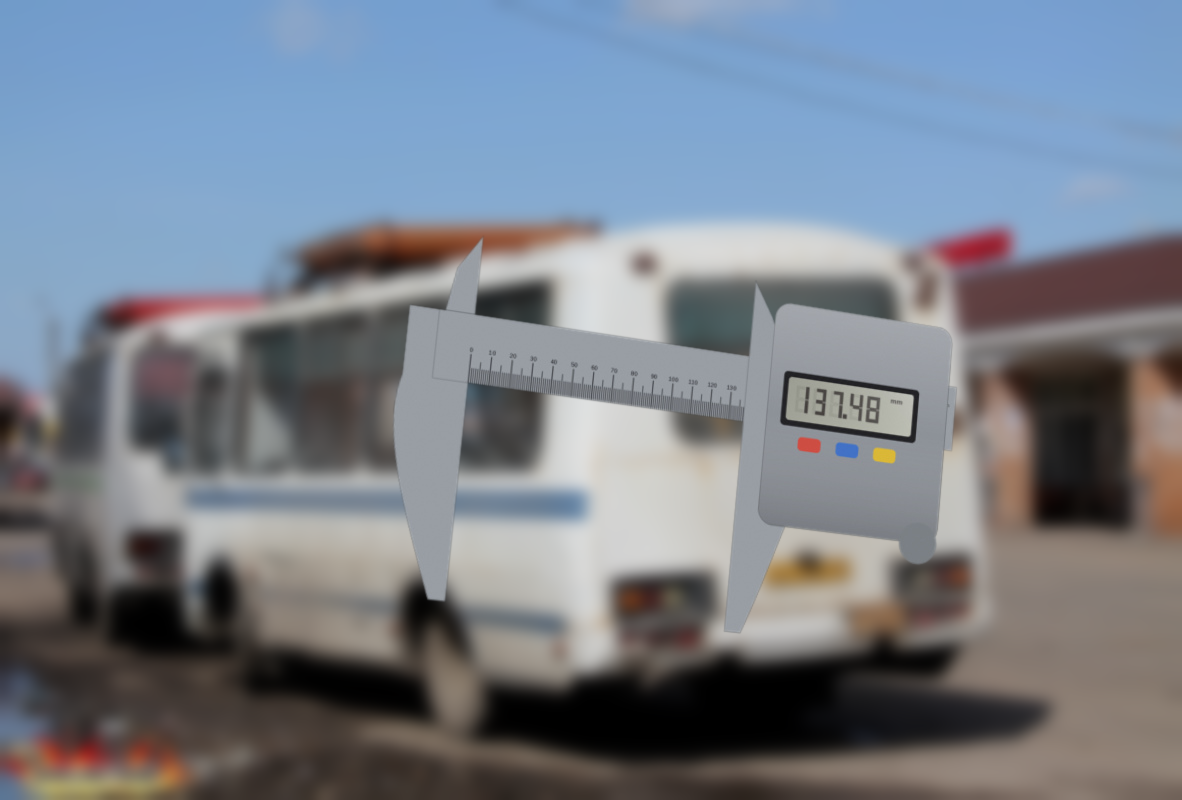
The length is 137.48mm
